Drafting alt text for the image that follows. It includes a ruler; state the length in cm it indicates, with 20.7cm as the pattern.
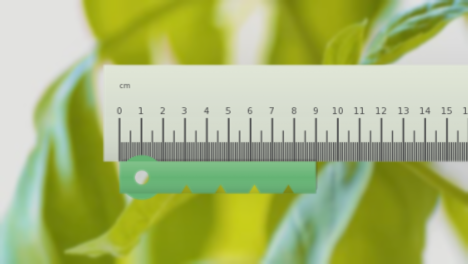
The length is 9cm
